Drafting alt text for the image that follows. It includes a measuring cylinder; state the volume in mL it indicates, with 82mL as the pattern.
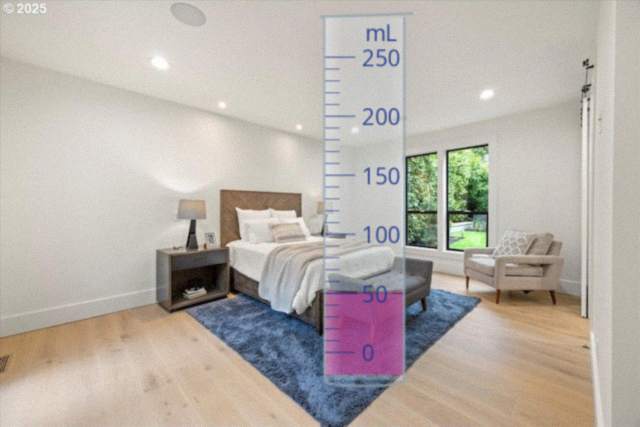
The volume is 50mL
